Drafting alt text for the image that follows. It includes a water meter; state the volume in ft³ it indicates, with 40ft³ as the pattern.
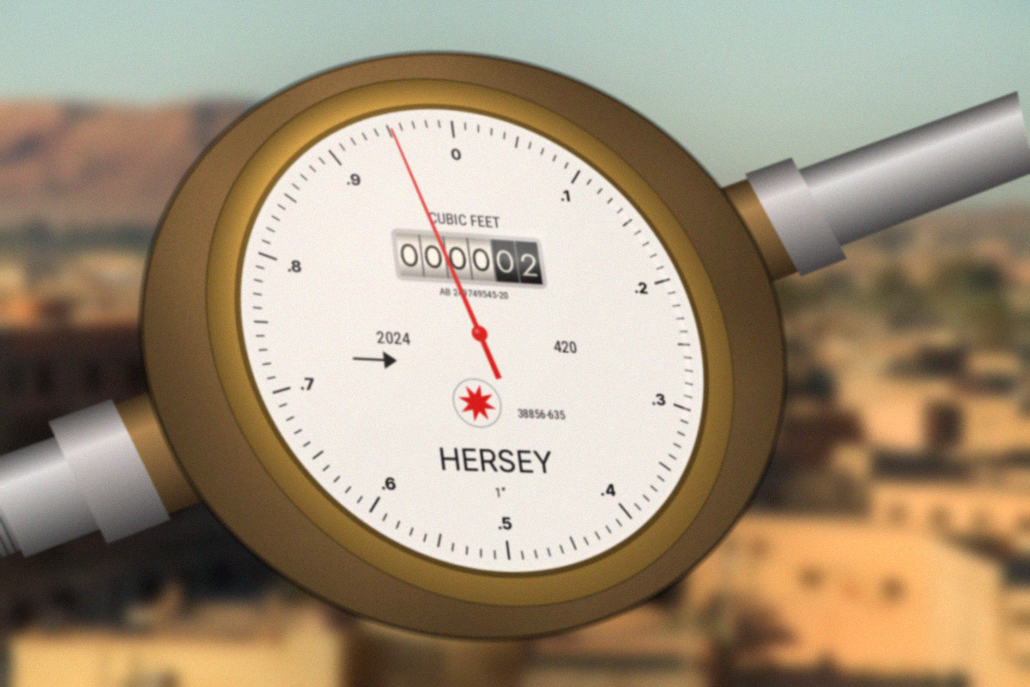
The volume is 1.95ft³
